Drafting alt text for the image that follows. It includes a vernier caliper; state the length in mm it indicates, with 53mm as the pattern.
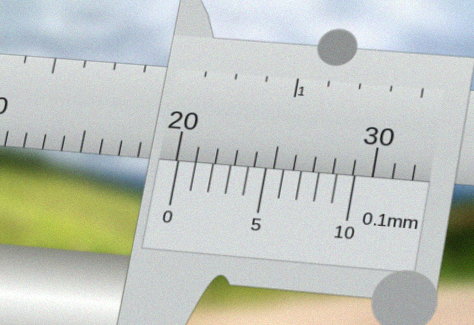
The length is 20.1mm
